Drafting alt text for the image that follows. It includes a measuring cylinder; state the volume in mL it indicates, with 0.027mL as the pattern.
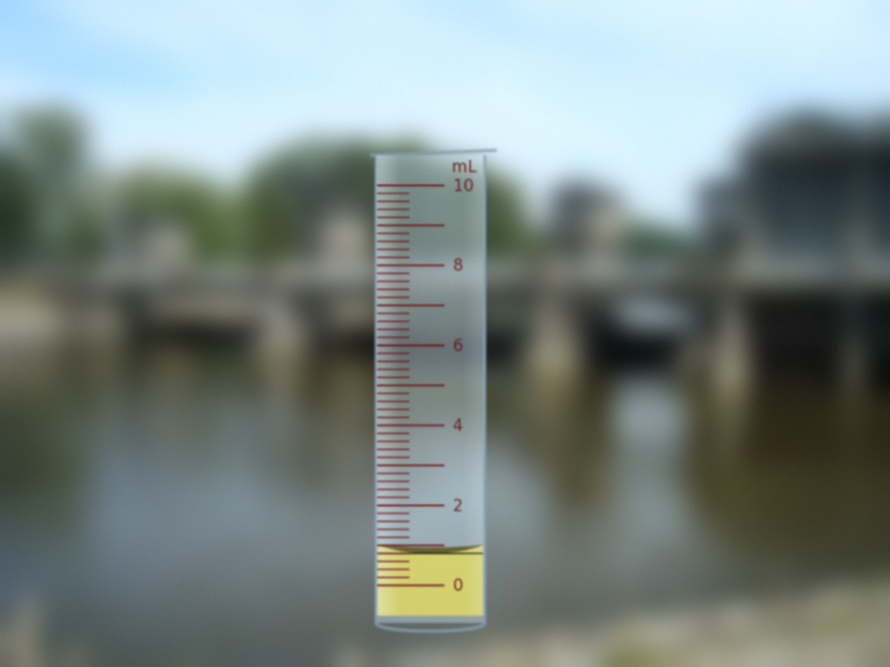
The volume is 0.8mL
